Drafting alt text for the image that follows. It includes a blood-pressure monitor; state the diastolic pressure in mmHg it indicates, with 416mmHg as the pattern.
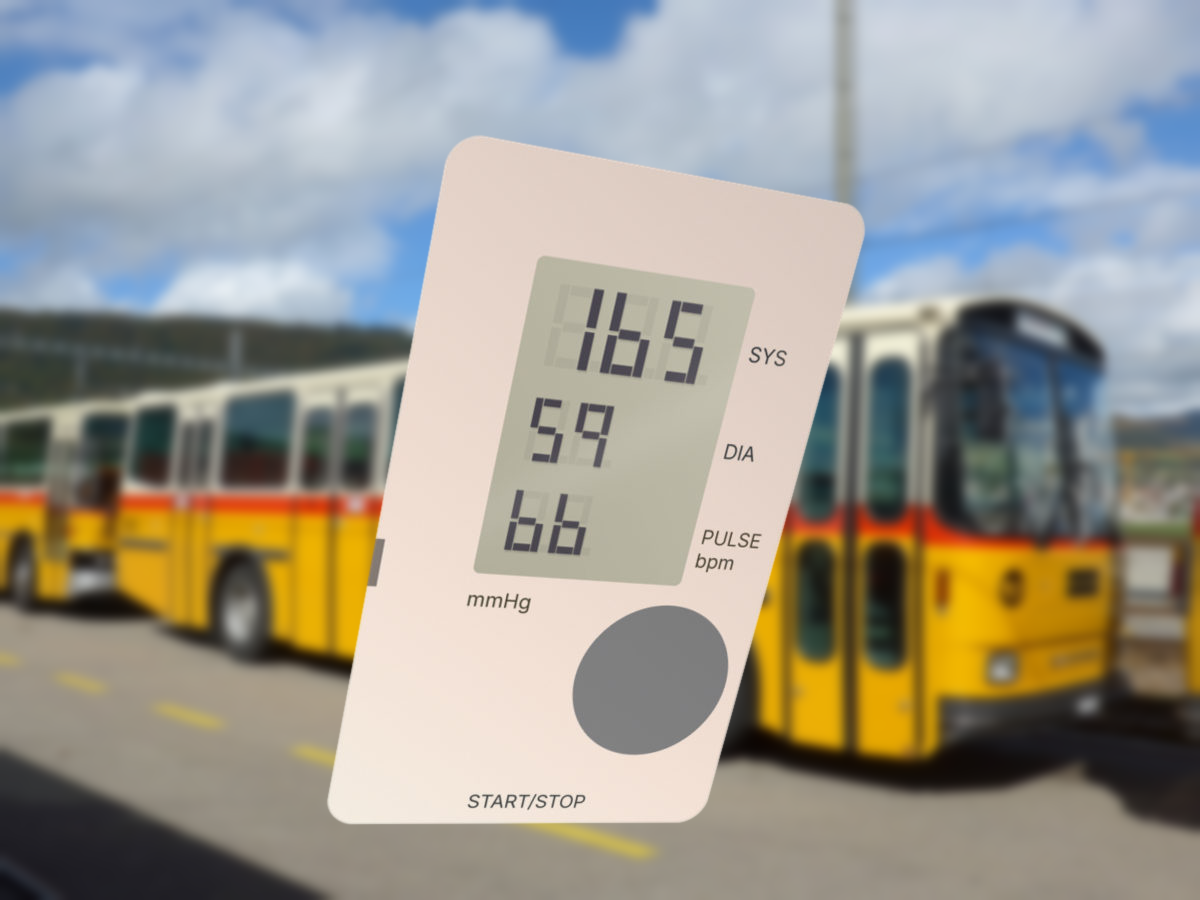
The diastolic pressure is 59mmHg
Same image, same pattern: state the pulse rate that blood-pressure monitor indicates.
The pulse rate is 66bpm
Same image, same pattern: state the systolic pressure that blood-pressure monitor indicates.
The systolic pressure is 165mmHg
